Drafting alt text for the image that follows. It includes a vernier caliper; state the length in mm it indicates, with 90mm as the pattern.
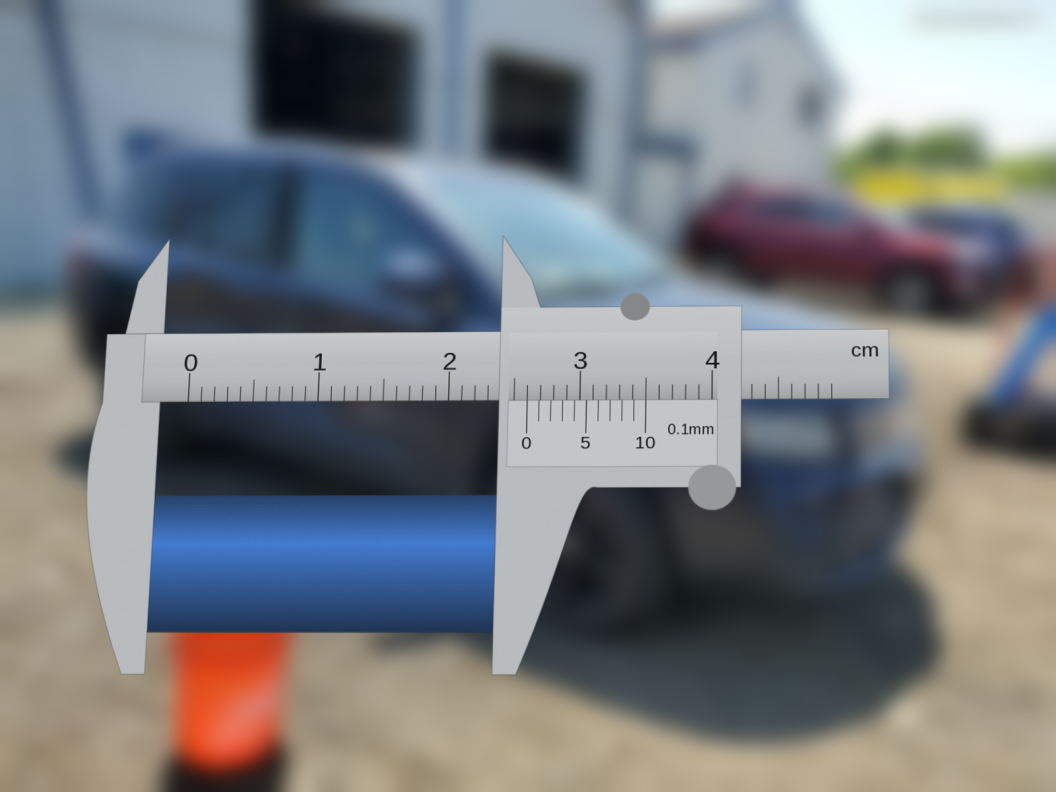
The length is 26.0mm
